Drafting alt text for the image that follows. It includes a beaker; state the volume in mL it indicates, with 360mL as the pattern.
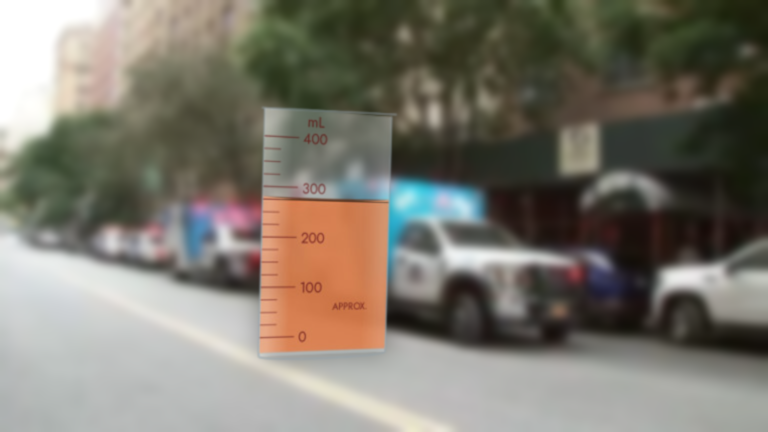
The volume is 275mL
